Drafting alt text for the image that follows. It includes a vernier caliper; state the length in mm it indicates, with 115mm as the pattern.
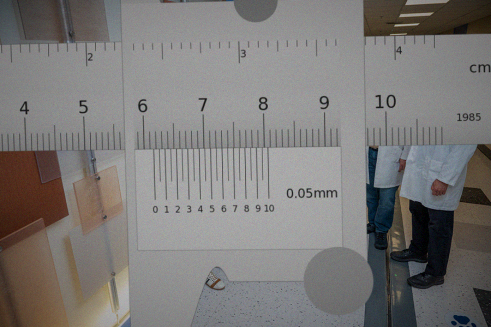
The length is 61.6mm
